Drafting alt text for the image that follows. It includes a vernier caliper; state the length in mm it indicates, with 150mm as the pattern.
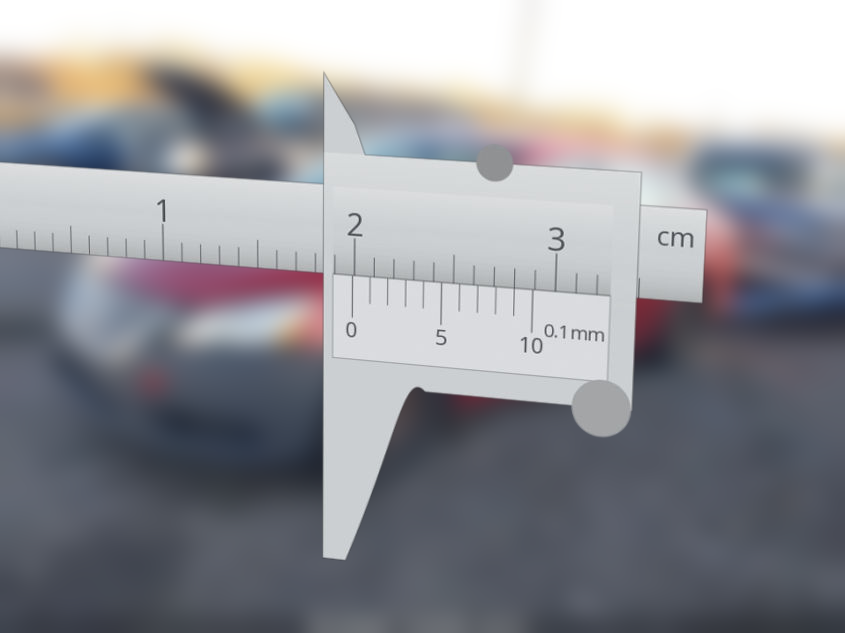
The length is 19.9mm
